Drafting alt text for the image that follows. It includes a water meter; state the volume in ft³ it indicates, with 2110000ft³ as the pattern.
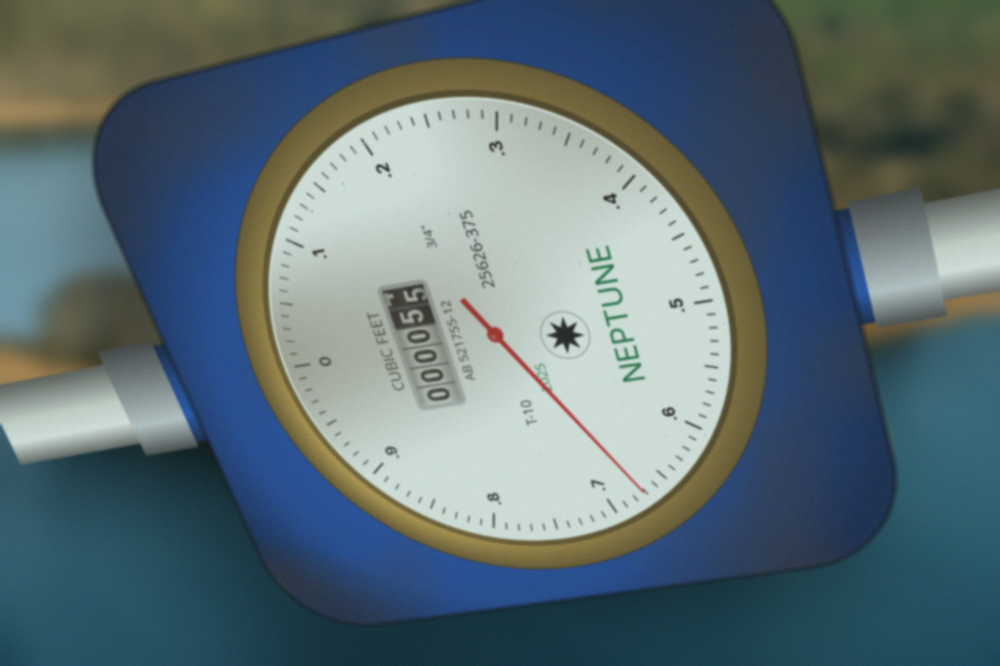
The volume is 54.67ft³
